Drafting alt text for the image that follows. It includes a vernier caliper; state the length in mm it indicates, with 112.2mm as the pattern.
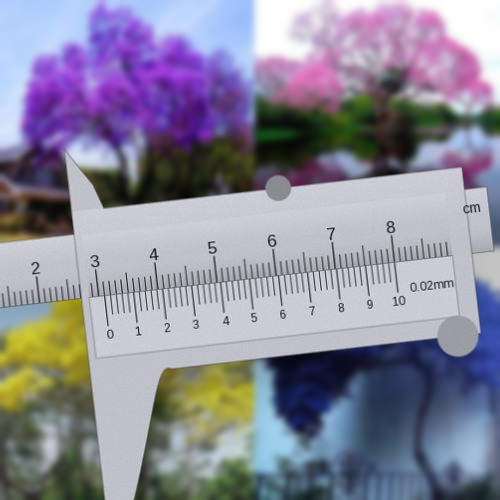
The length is 31.0mm
